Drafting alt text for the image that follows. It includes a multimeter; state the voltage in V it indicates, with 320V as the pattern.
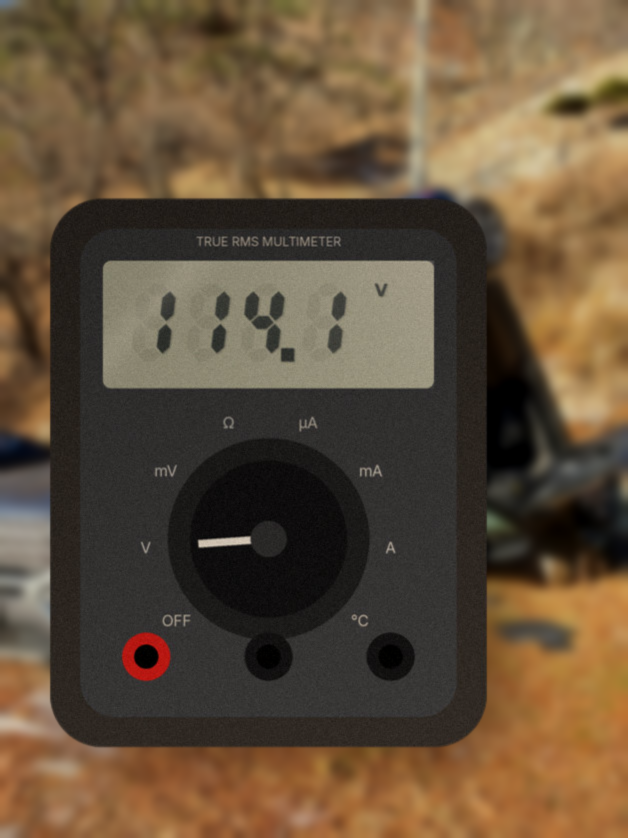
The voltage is 114.1V
